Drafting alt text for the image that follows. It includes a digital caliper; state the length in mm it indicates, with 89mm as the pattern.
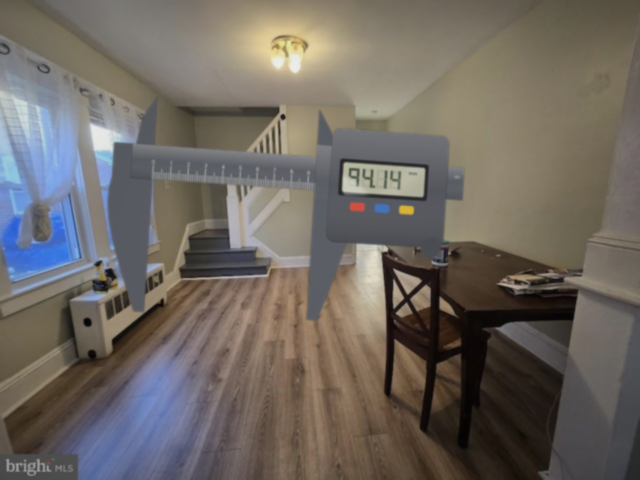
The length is 94.14mm
